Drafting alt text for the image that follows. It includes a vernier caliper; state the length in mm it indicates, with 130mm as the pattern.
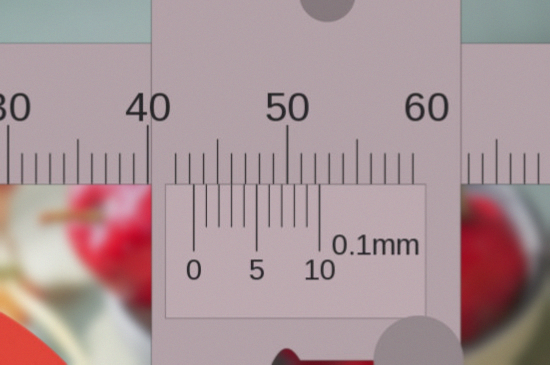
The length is 43.3mm
